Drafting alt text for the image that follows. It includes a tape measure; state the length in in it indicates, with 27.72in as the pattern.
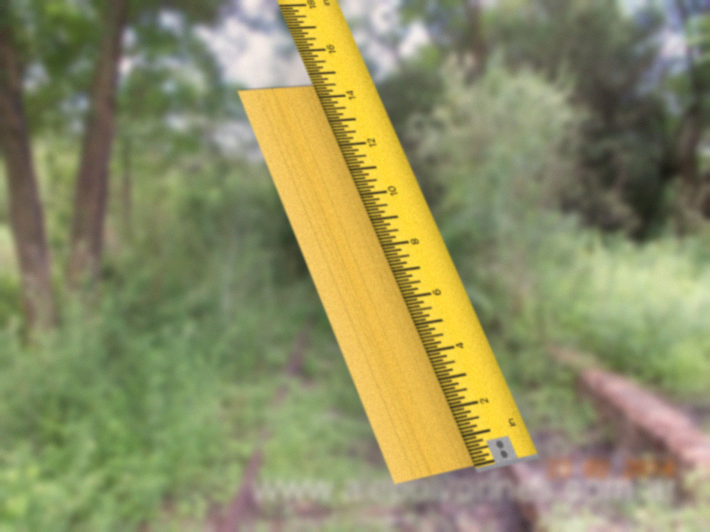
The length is 14.5in
